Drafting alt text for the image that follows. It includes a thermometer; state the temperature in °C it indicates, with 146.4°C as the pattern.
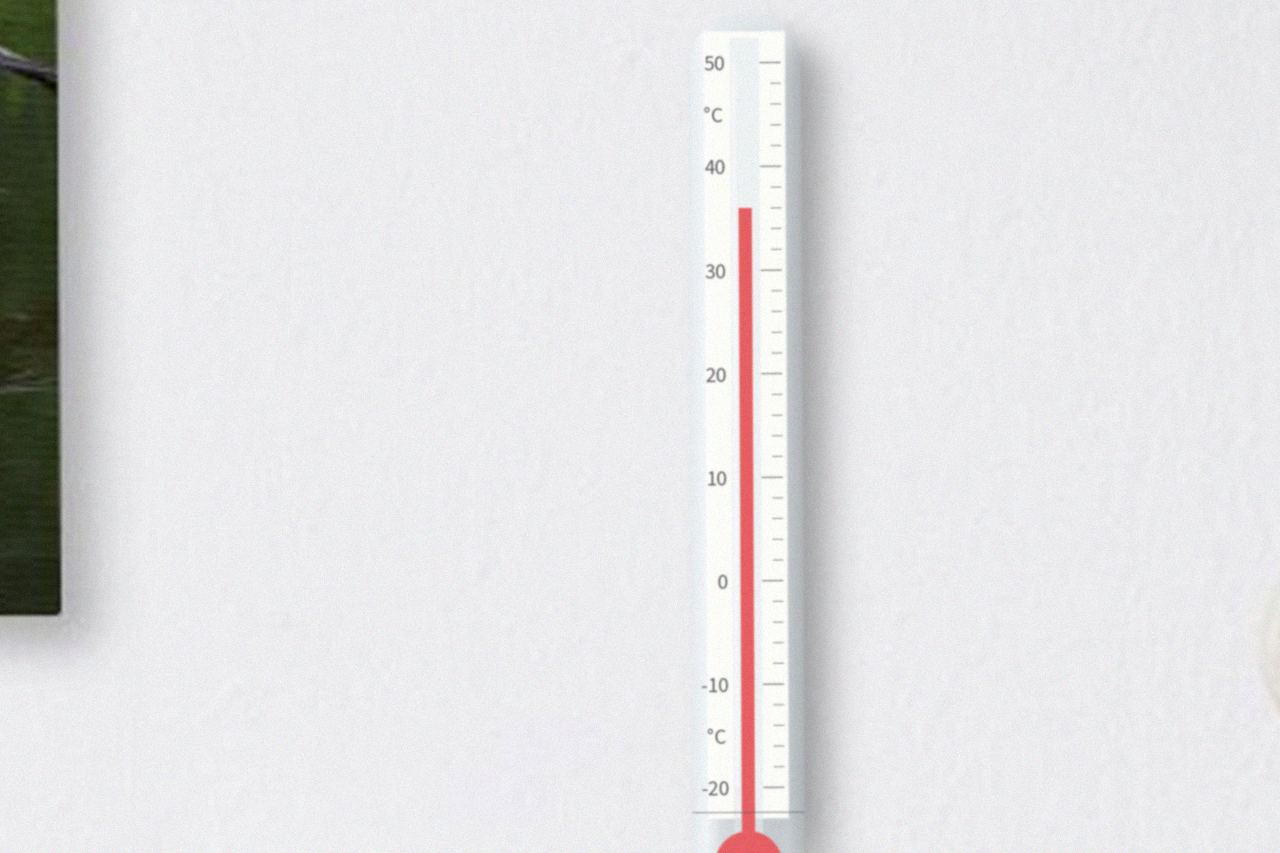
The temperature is 36°C
